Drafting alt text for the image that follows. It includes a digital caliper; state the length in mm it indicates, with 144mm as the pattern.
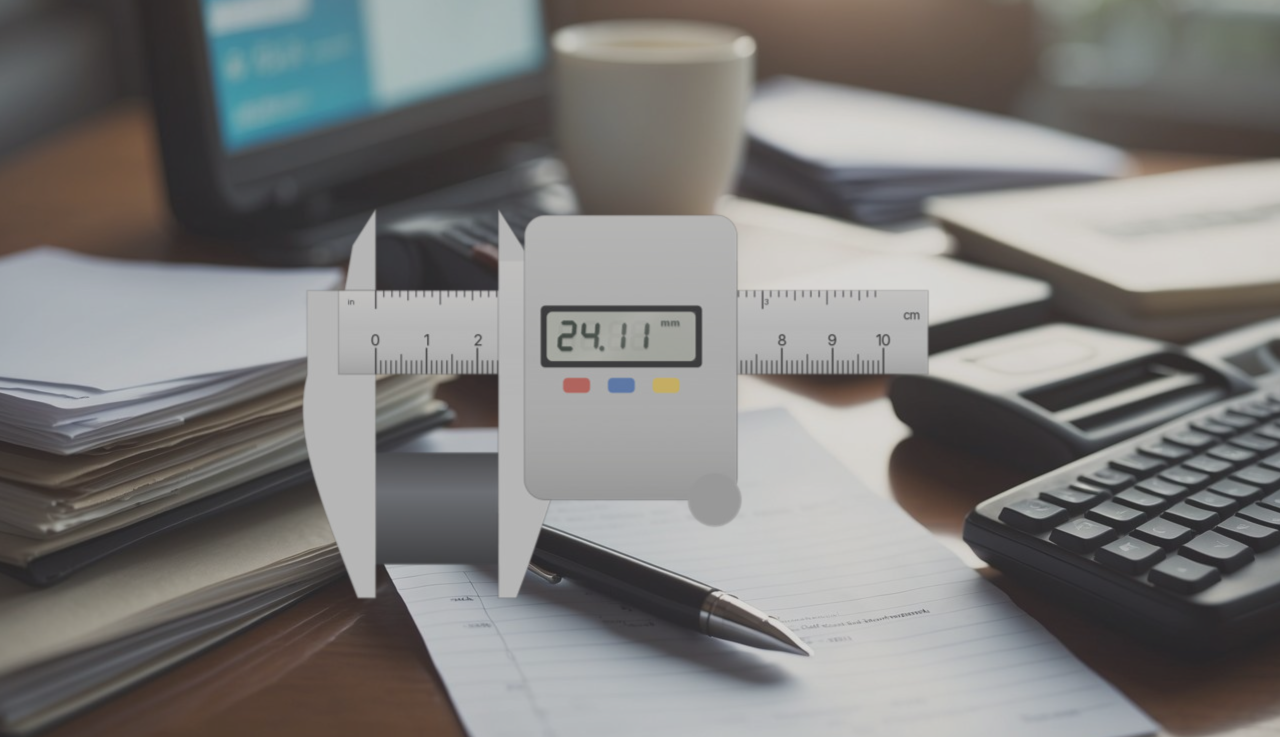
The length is 24.11mm
